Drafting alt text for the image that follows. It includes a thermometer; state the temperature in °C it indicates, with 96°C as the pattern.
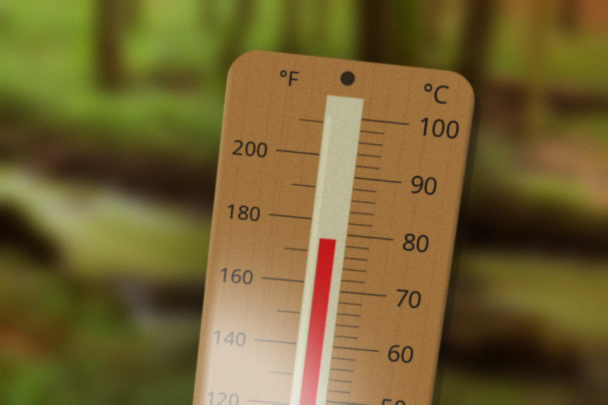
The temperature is 79°C
